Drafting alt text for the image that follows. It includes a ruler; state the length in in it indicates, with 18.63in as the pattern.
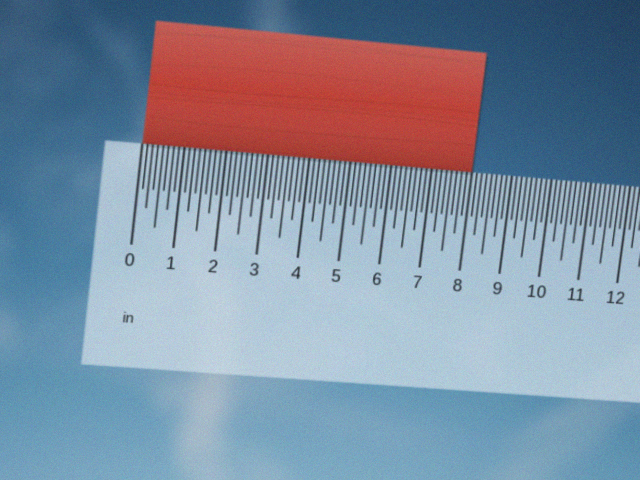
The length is 8in
